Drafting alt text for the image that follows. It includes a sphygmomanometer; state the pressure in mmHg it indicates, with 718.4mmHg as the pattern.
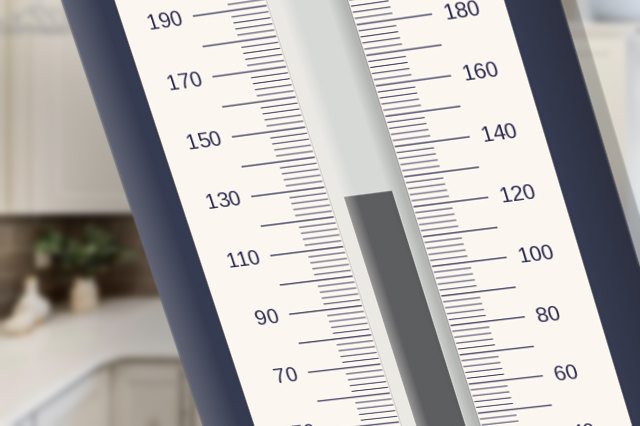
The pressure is 126mmHg
